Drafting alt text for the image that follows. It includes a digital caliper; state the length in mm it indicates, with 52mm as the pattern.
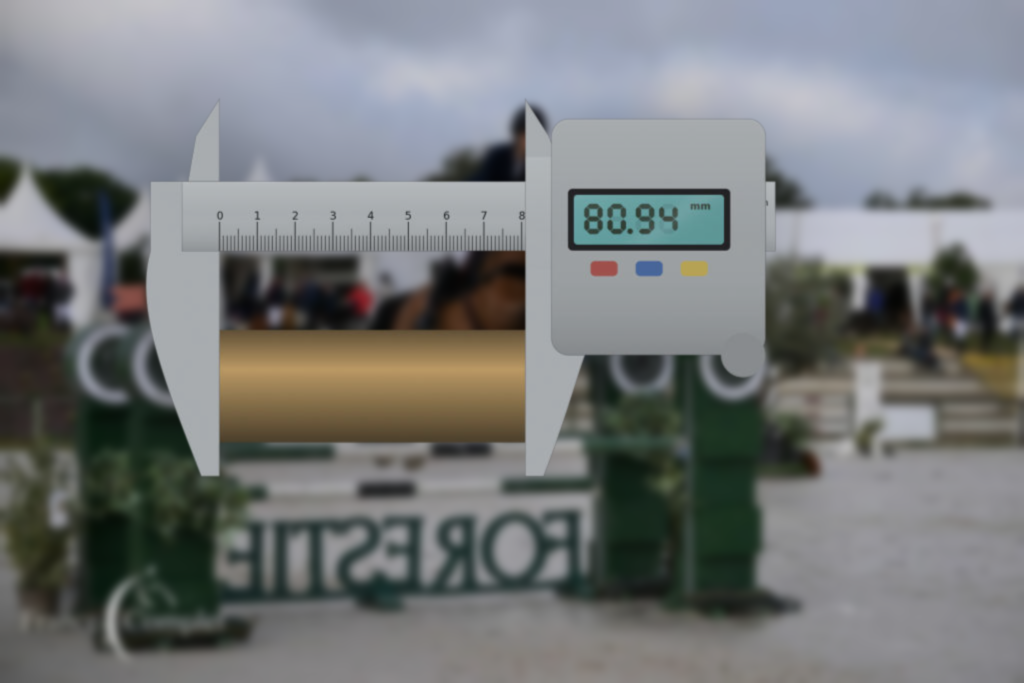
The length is 80.94mm
